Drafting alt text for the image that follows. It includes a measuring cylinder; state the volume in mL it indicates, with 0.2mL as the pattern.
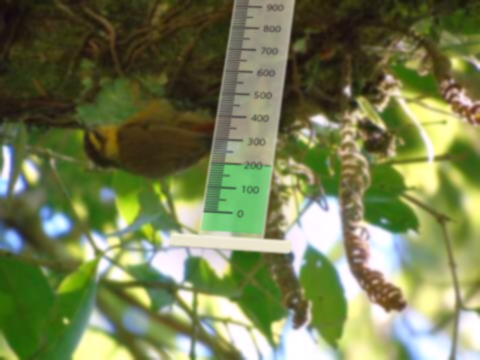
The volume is 200mL
